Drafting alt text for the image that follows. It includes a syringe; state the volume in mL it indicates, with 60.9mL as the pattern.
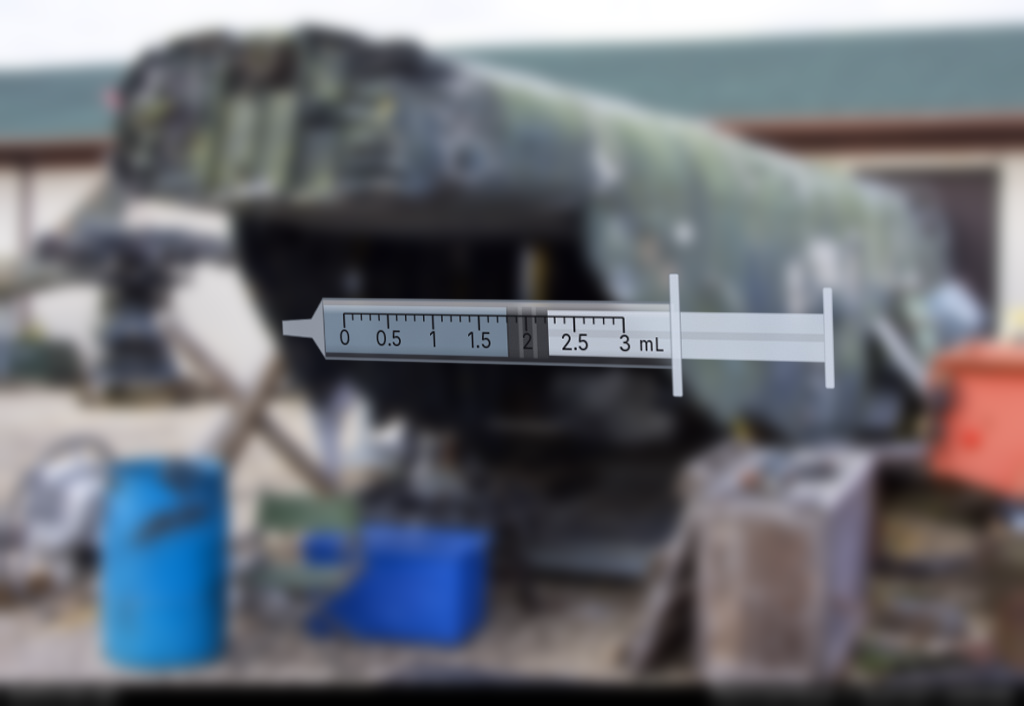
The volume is 1.8mL
